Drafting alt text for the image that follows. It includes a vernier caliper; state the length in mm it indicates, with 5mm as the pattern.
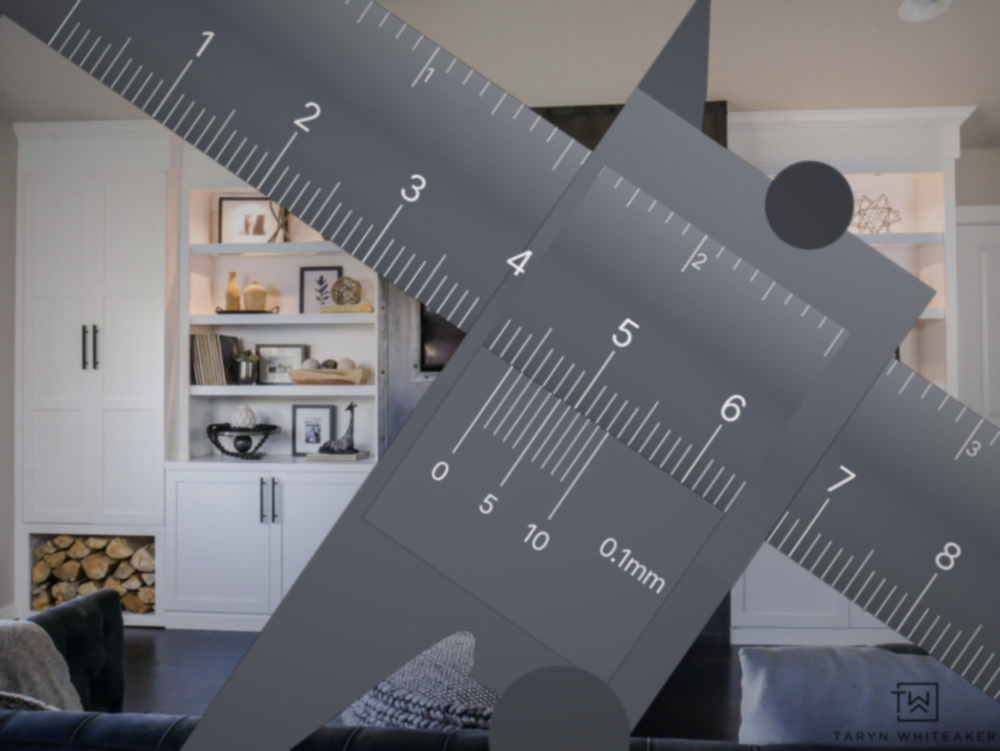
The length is 44.2mm
